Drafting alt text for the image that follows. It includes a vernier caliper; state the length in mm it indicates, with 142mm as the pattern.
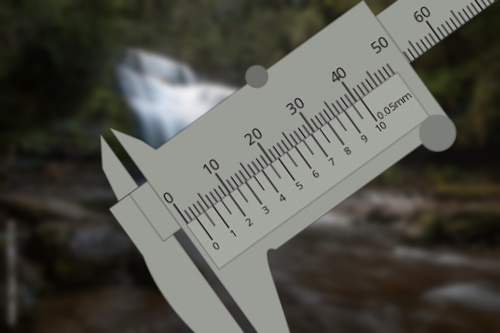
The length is 2.0mm
